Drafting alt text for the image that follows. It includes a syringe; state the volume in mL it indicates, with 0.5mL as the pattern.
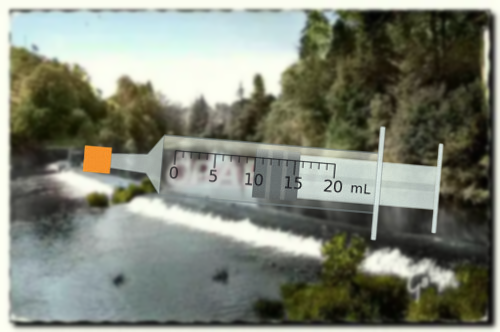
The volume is 10mL
